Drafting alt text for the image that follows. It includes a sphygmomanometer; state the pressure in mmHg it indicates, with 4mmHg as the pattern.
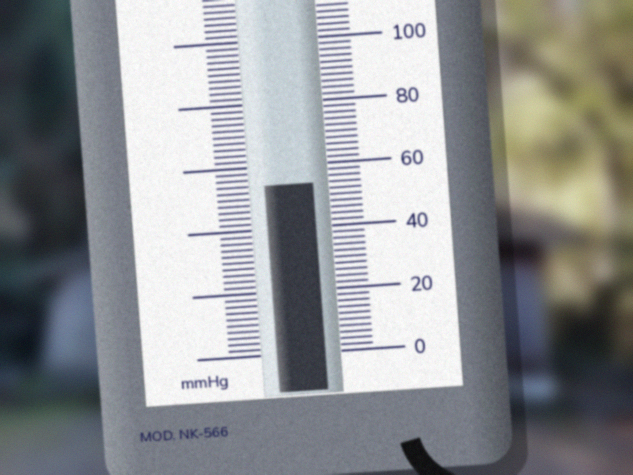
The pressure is 54mmHg
